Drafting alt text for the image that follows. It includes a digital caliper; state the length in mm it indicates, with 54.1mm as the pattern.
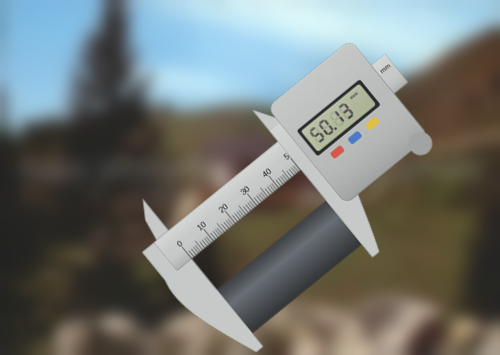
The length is 50.13mm
